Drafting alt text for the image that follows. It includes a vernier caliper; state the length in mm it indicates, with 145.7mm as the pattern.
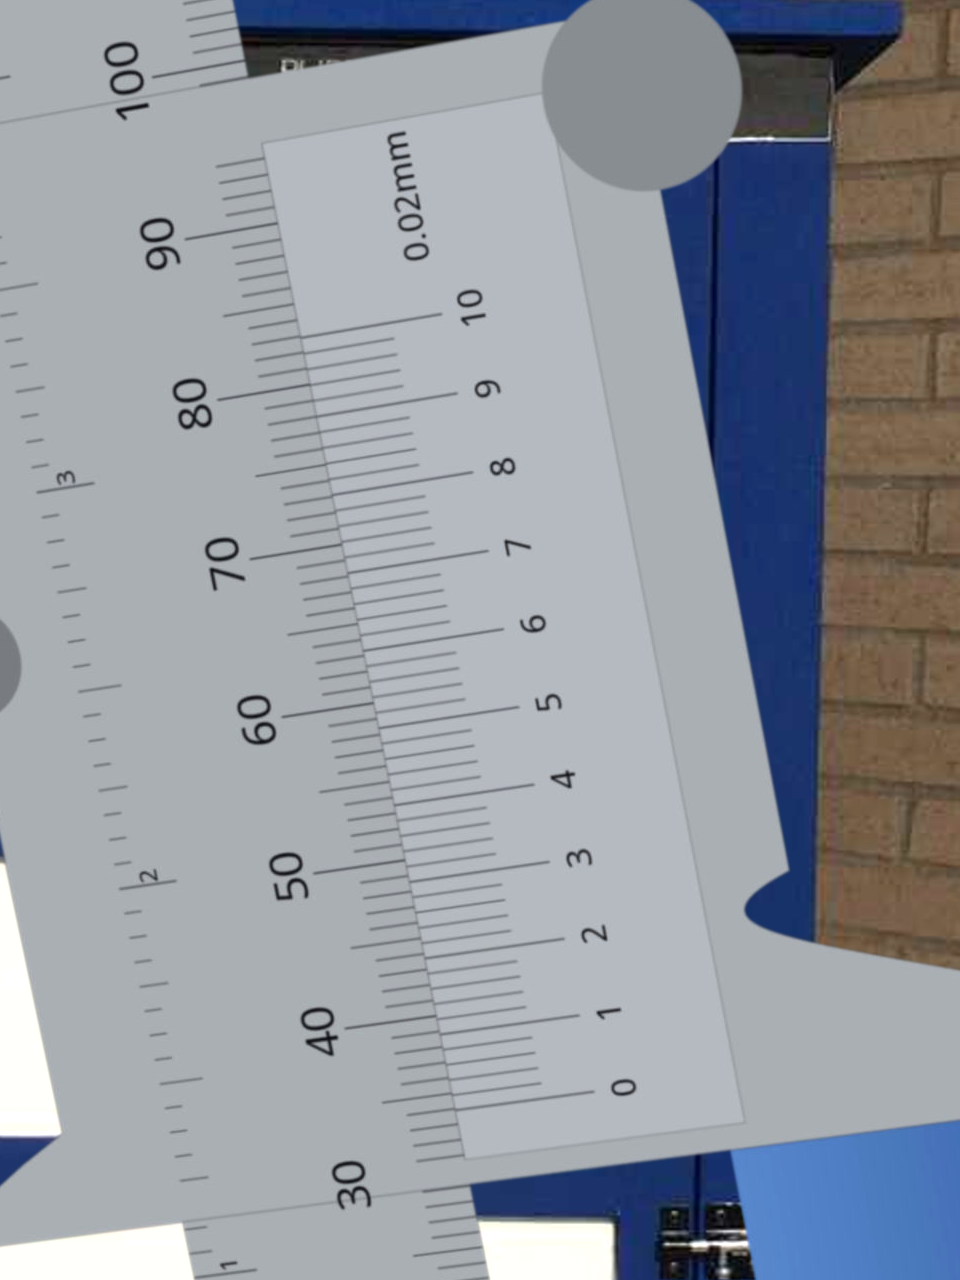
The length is 33.9mm
